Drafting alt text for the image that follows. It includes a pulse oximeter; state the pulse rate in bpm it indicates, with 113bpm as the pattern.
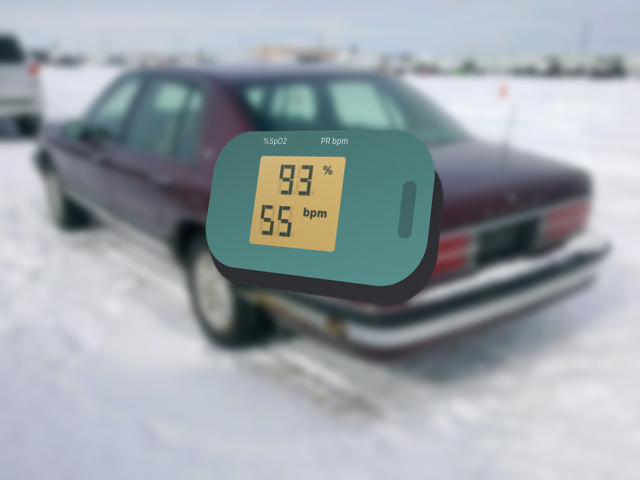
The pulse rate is 55bpm
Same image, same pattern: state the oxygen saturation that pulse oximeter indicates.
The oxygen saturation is 93%
